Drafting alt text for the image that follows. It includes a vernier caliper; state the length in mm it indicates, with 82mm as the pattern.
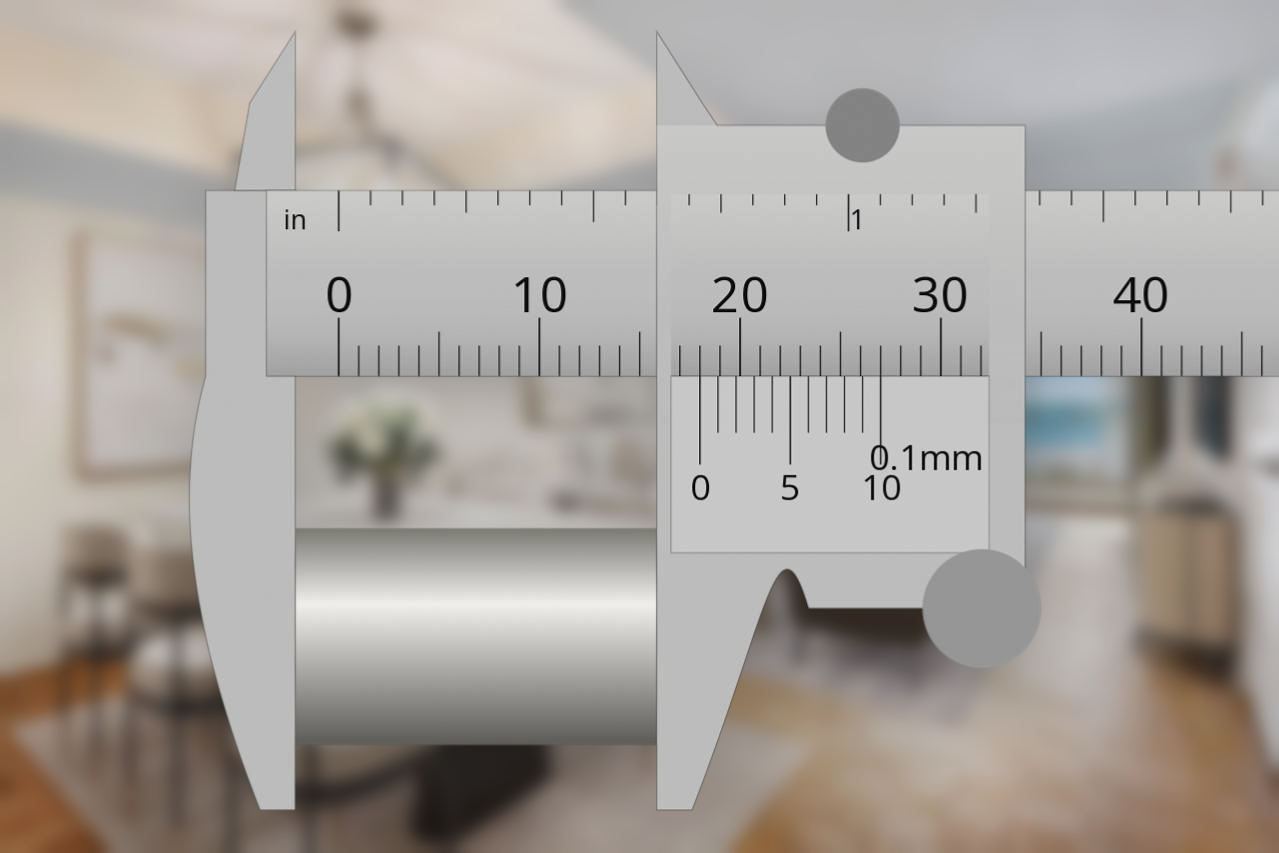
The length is 18.0mm
